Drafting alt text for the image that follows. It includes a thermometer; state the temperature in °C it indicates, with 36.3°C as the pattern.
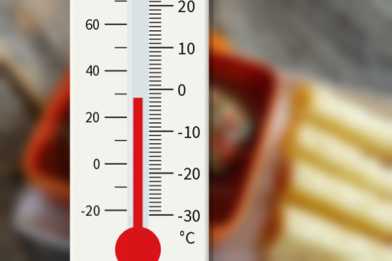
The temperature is -2°C
